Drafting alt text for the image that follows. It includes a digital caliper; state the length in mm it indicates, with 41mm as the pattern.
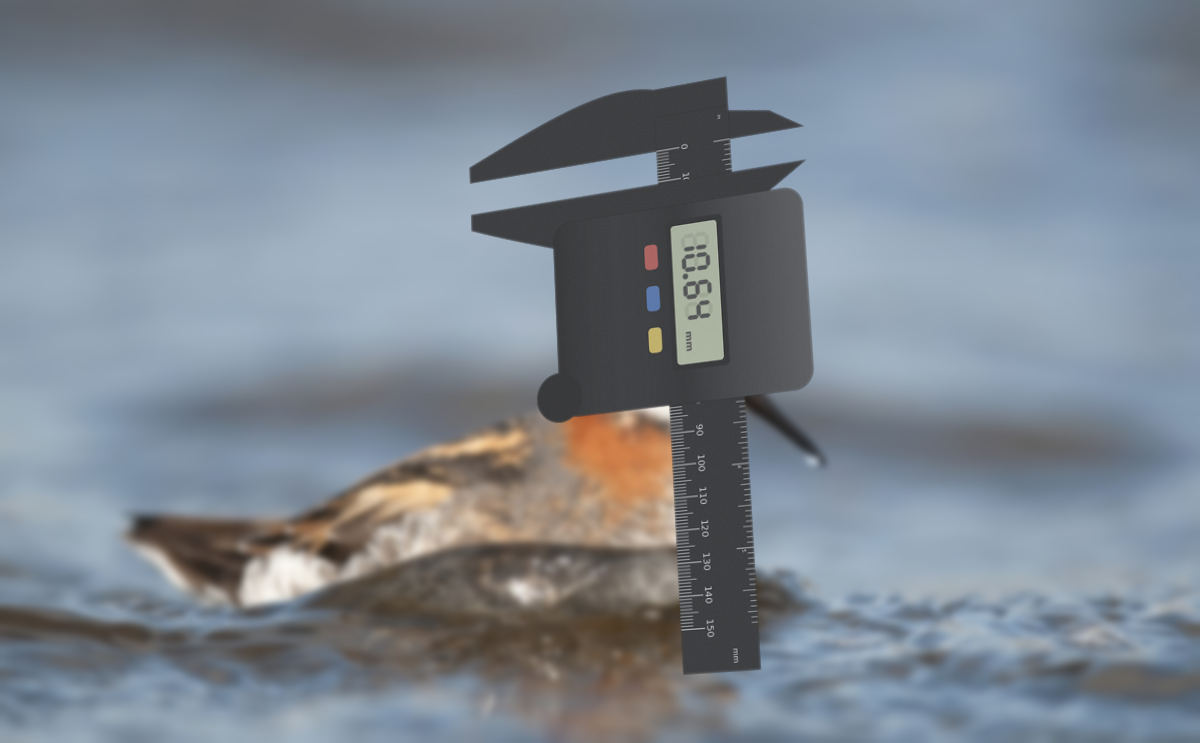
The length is 10.64mm
